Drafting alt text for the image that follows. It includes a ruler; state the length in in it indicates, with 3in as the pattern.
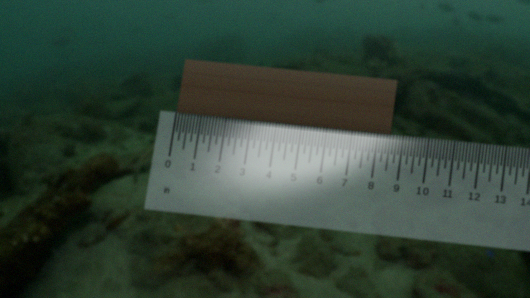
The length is 8.5in
